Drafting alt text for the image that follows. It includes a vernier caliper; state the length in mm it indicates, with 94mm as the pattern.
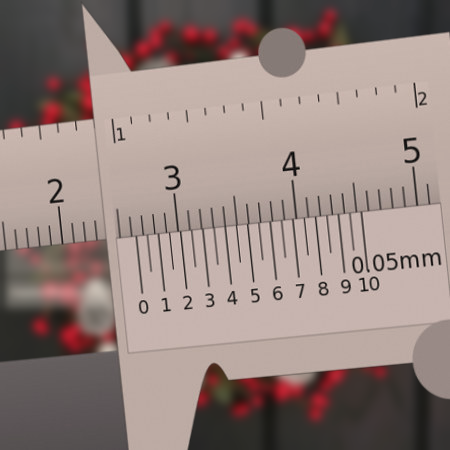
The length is 26.4mm
